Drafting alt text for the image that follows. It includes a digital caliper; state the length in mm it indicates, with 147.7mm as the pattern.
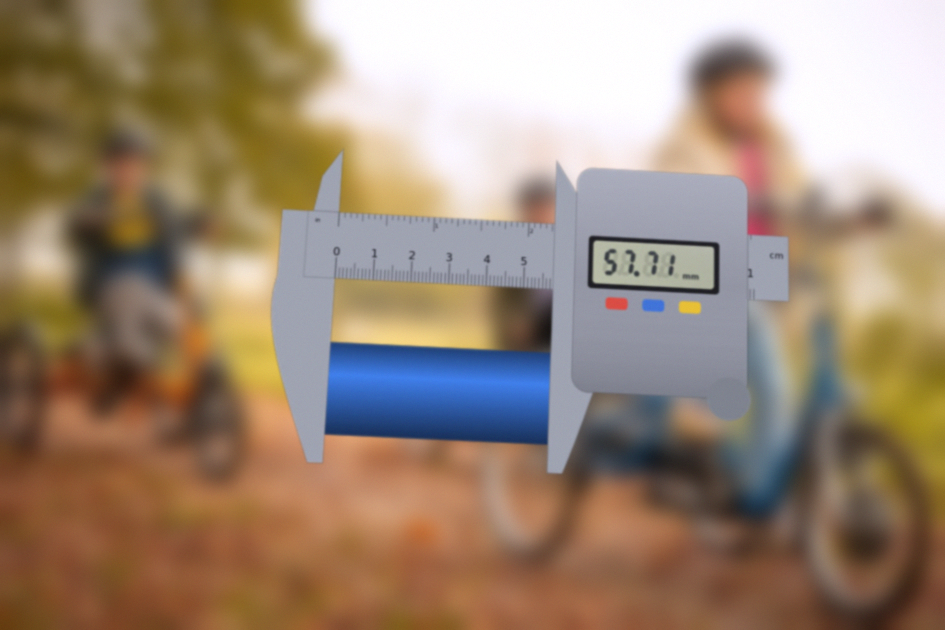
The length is 57.71mm
